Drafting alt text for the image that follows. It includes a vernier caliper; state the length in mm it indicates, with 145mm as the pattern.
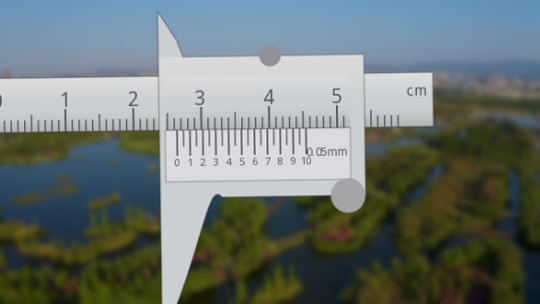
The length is 26.4mm
